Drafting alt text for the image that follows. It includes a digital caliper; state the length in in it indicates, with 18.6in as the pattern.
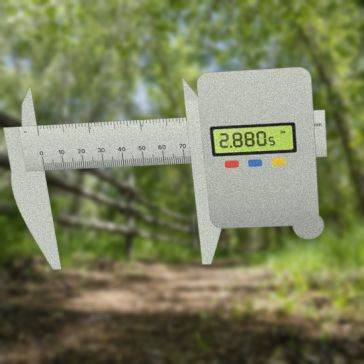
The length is 2.8805in
